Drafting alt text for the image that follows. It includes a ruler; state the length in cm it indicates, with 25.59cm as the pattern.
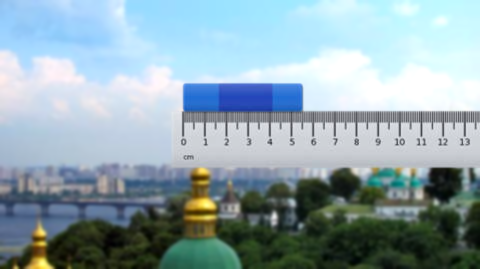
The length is 5.5cm
